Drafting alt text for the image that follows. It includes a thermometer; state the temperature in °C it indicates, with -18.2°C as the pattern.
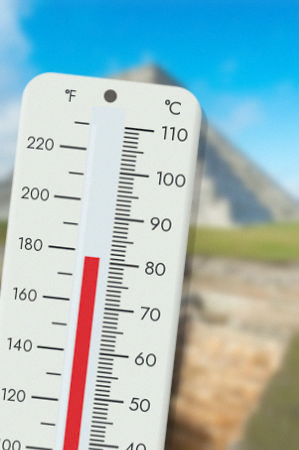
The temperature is 81°C
